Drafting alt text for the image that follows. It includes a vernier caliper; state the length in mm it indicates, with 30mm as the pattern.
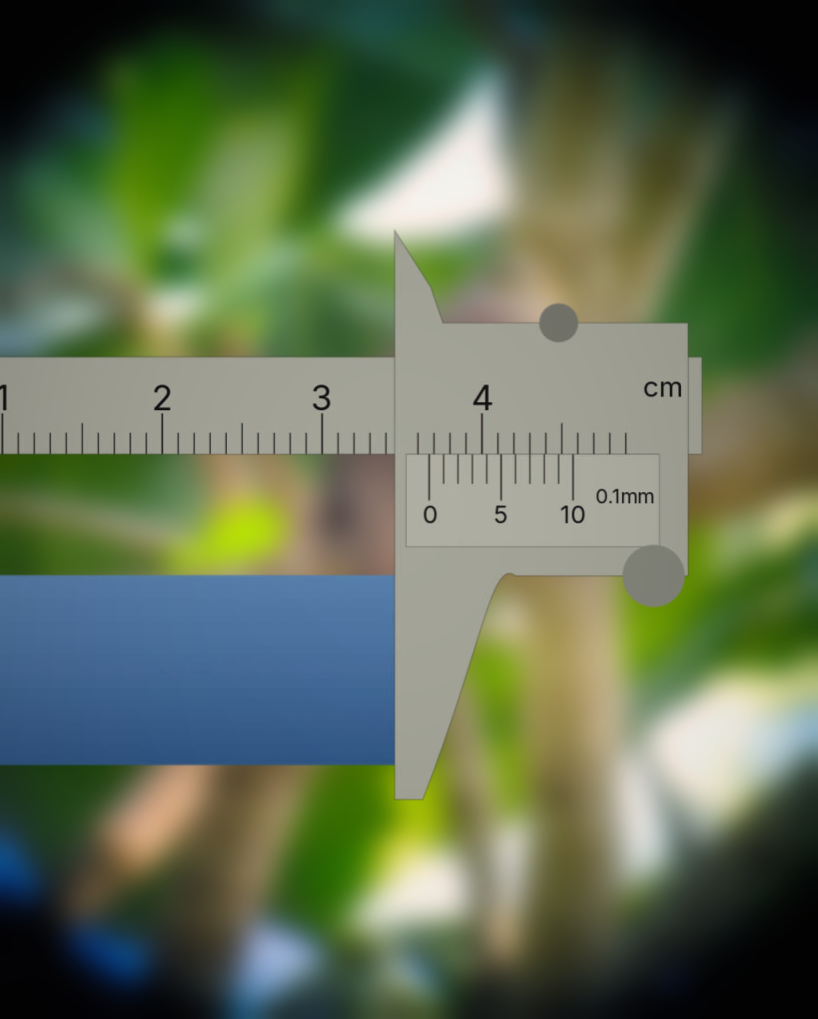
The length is 36.7mm
